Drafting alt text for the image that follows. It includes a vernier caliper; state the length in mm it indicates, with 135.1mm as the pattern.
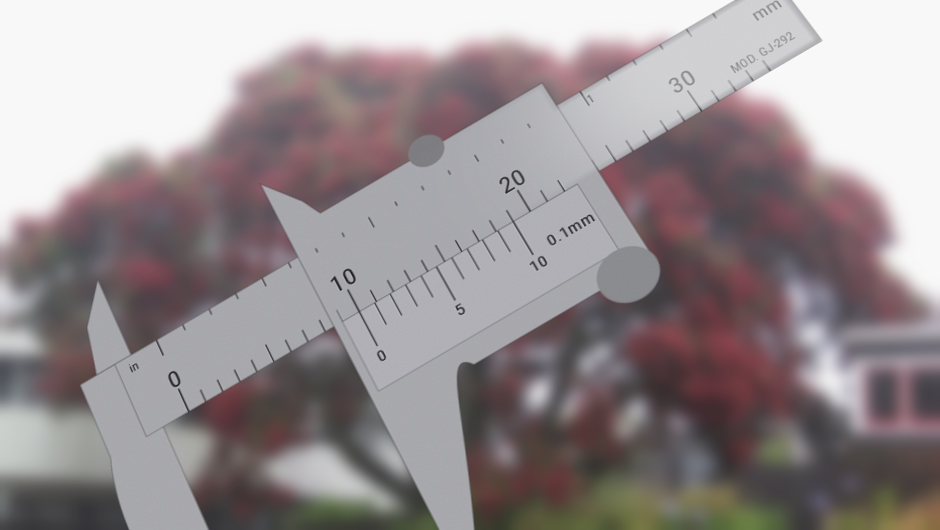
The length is 10.0mm
